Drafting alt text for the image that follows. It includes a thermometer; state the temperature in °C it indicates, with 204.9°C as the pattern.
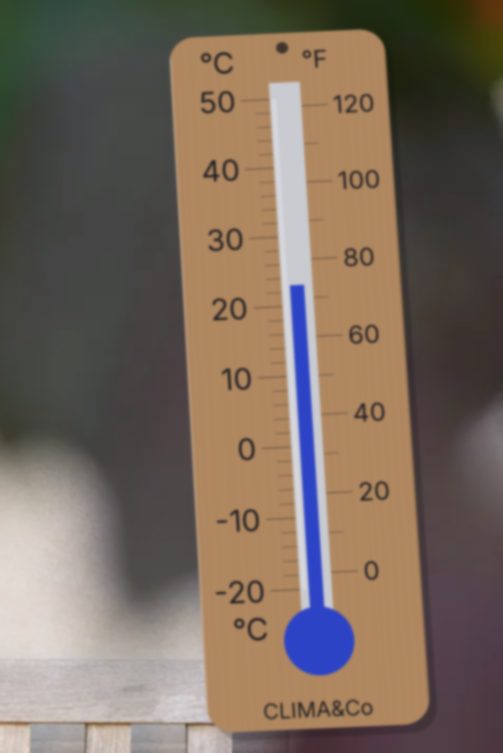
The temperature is 23°C
